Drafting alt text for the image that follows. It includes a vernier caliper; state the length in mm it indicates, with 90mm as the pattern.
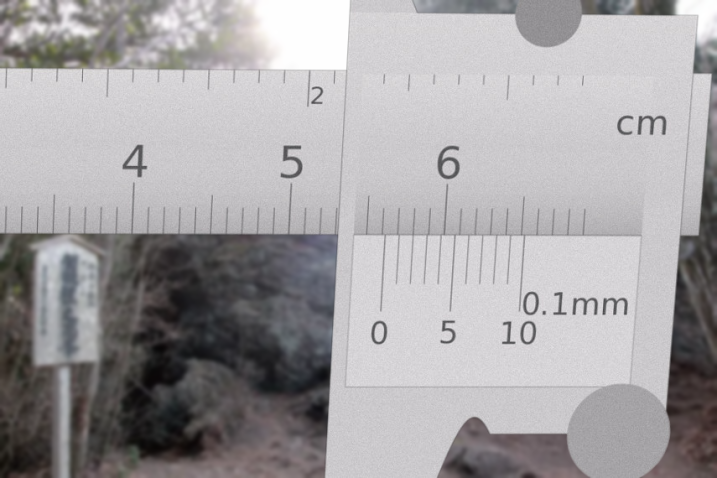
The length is 56.2mm
